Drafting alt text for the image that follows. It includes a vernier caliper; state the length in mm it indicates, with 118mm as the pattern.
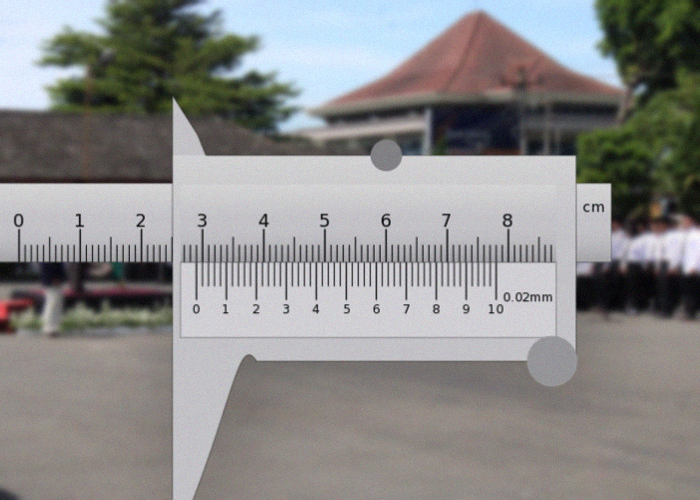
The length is 29.0mm
